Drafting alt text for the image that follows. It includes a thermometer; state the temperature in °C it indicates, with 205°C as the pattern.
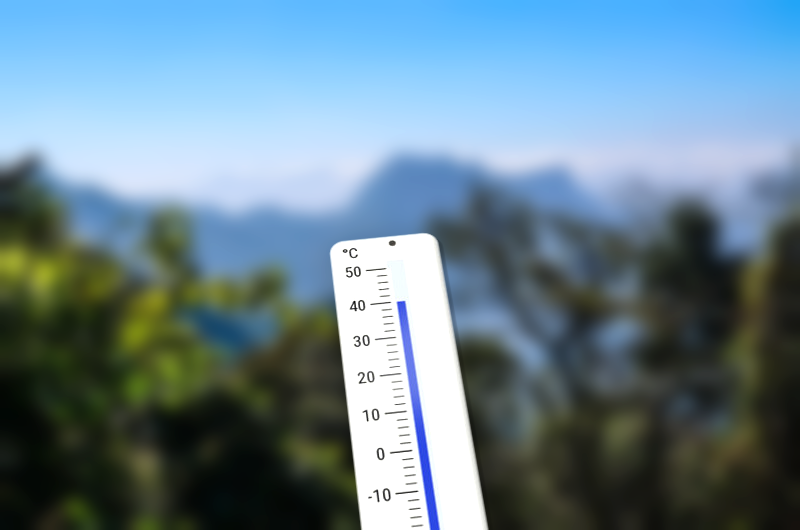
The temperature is 40°C
